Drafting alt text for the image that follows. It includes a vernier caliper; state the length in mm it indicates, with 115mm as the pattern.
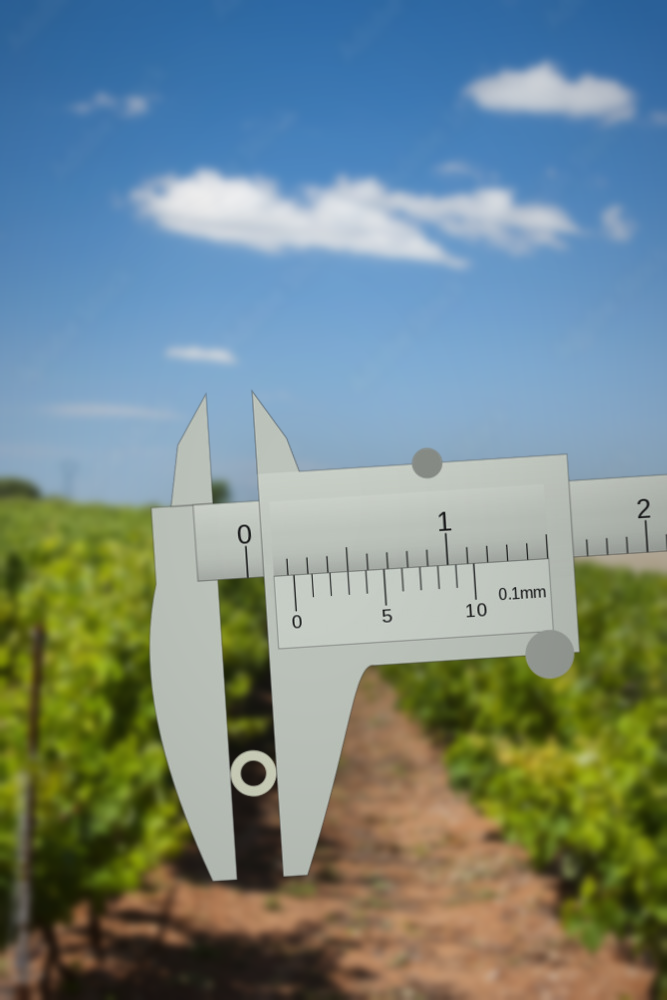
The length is 2.3mm
